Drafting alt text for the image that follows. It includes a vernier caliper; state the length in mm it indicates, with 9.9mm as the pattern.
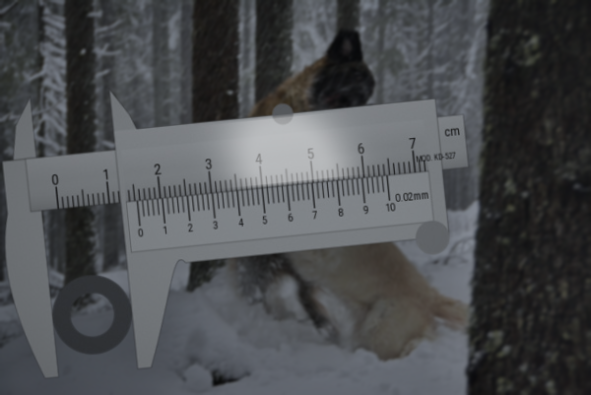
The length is 15.5mm
